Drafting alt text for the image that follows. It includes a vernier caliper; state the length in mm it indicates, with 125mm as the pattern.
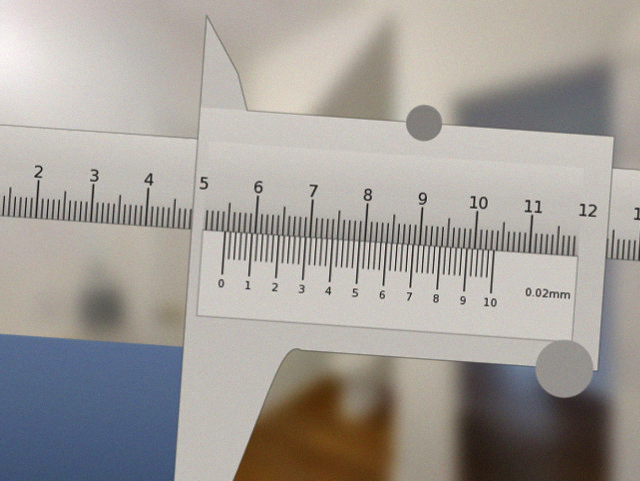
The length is 54.5mm
